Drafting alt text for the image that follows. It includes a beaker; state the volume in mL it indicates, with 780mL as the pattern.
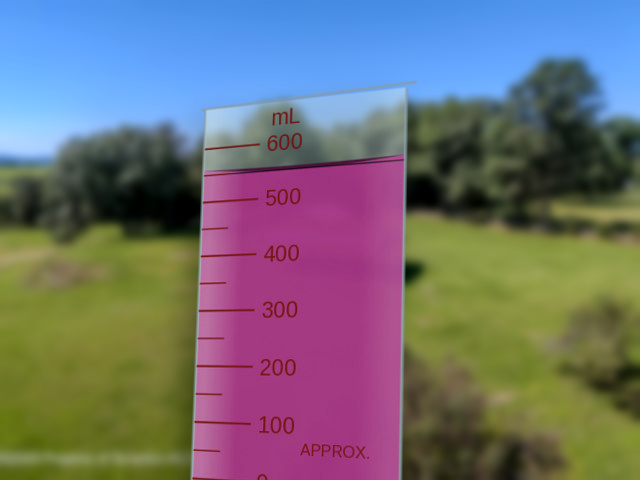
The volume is 550mL
